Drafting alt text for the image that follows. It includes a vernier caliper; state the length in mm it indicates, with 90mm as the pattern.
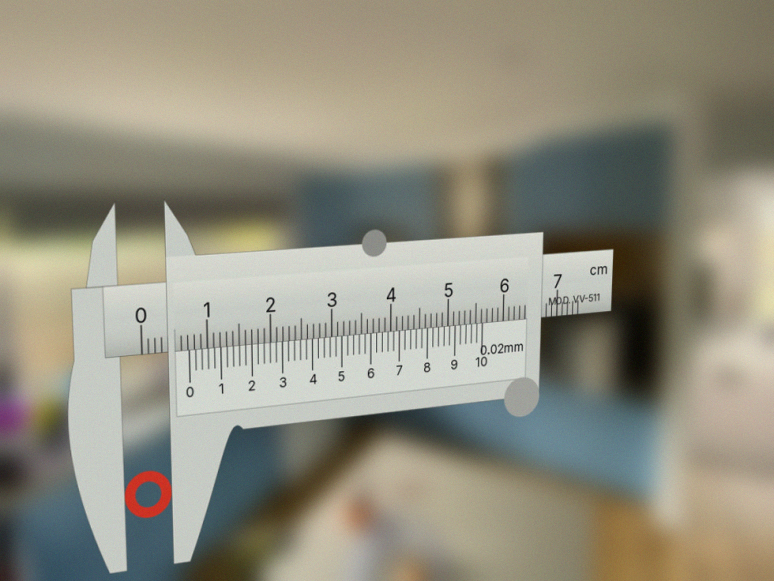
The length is 7.2mm
